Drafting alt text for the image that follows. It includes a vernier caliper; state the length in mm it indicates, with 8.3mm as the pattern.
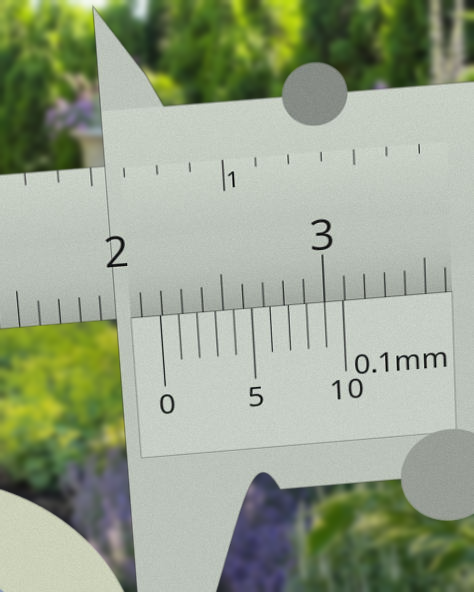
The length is 21.9mm
